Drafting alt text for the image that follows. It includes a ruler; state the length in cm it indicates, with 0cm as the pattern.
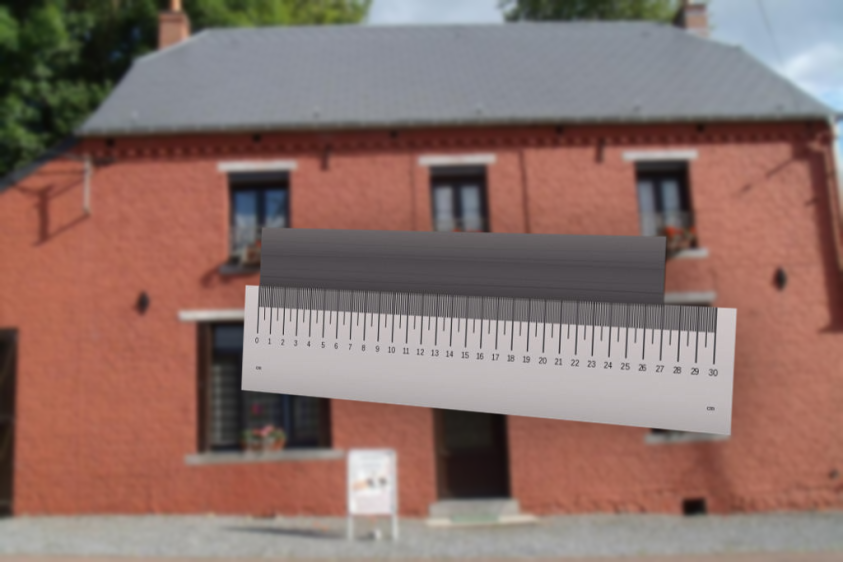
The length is 27cm
